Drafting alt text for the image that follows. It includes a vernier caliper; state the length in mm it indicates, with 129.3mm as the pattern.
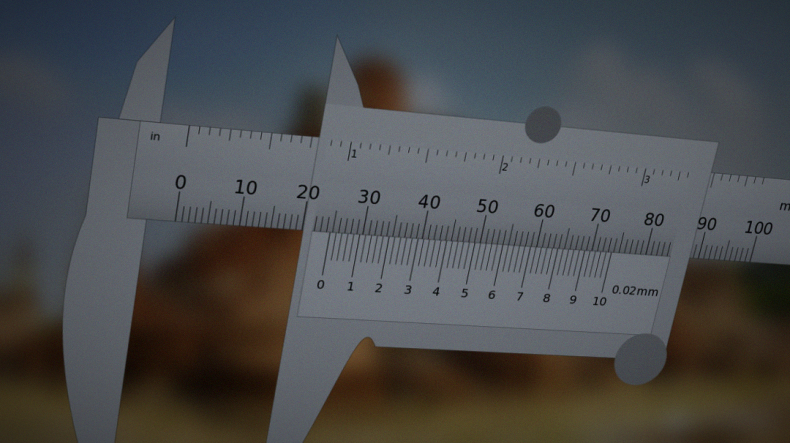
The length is 24.6mm
